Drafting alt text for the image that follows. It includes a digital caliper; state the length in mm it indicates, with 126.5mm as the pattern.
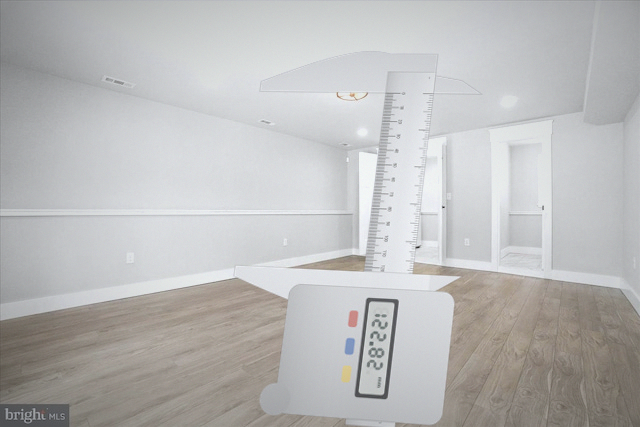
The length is 122.82mm
